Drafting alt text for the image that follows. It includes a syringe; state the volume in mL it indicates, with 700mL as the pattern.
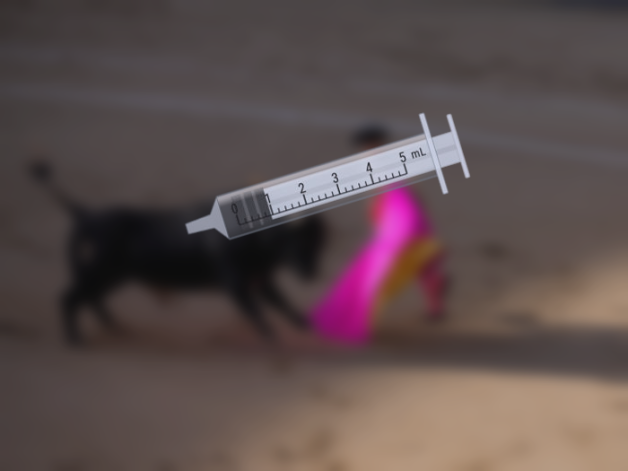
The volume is 0mL
